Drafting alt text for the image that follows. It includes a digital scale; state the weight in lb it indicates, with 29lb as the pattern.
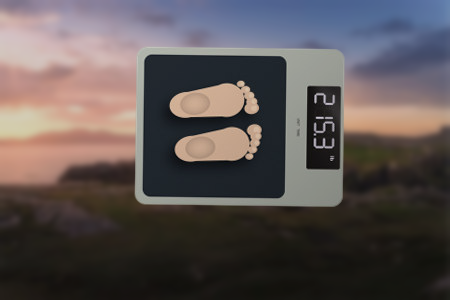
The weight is 215.3lb
